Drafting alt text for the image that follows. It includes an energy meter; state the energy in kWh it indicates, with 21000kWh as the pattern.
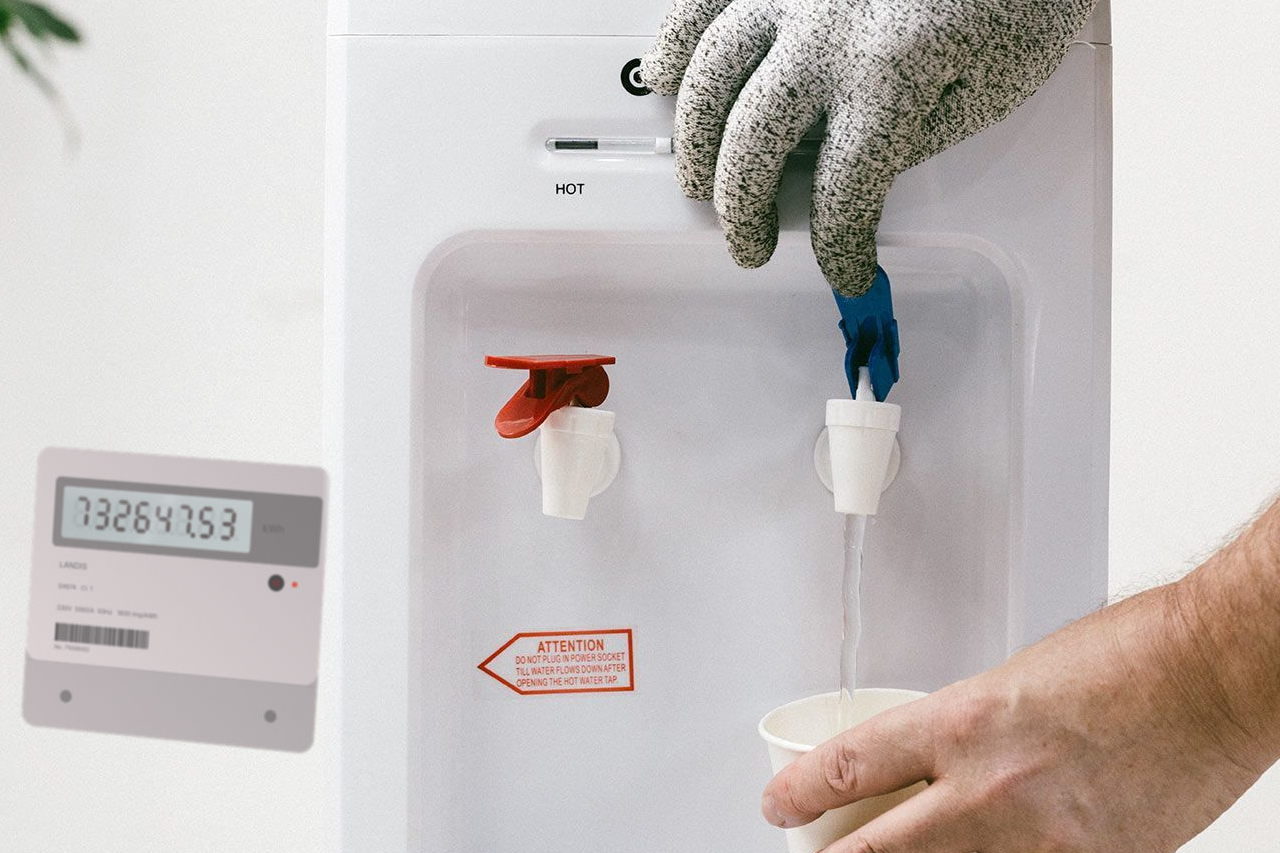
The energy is 732647.53kWh
